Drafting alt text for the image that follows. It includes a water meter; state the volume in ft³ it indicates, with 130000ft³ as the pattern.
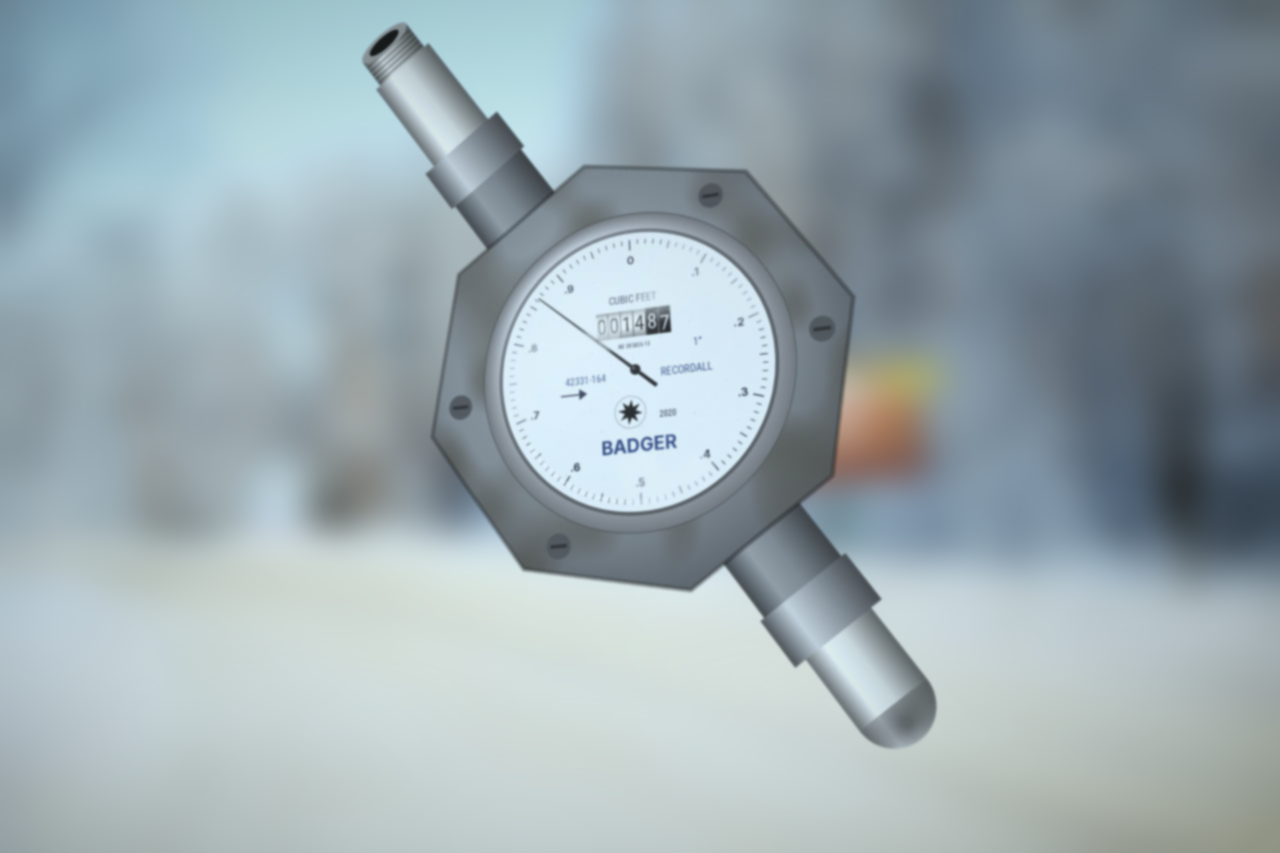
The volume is 1486.86ft³
